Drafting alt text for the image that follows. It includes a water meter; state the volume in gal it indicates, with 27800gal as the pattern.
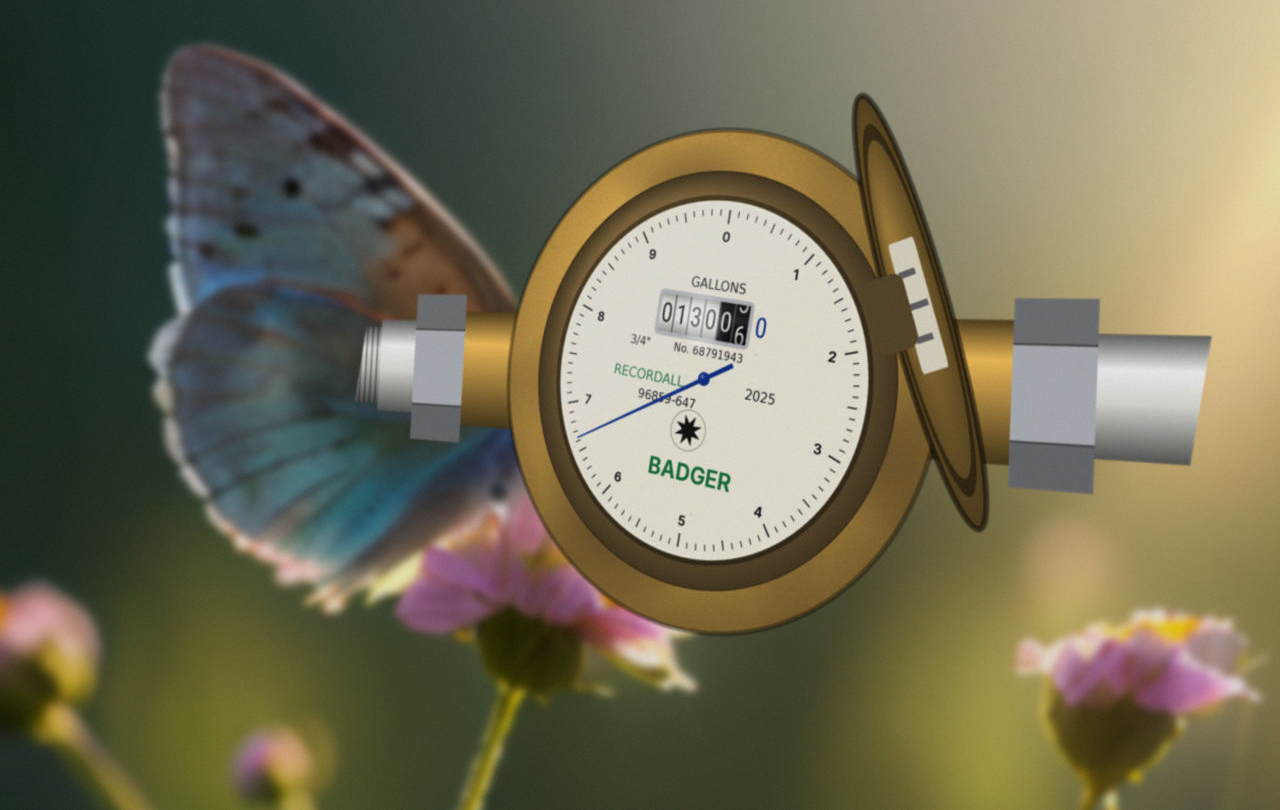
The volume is 130056.6gal
